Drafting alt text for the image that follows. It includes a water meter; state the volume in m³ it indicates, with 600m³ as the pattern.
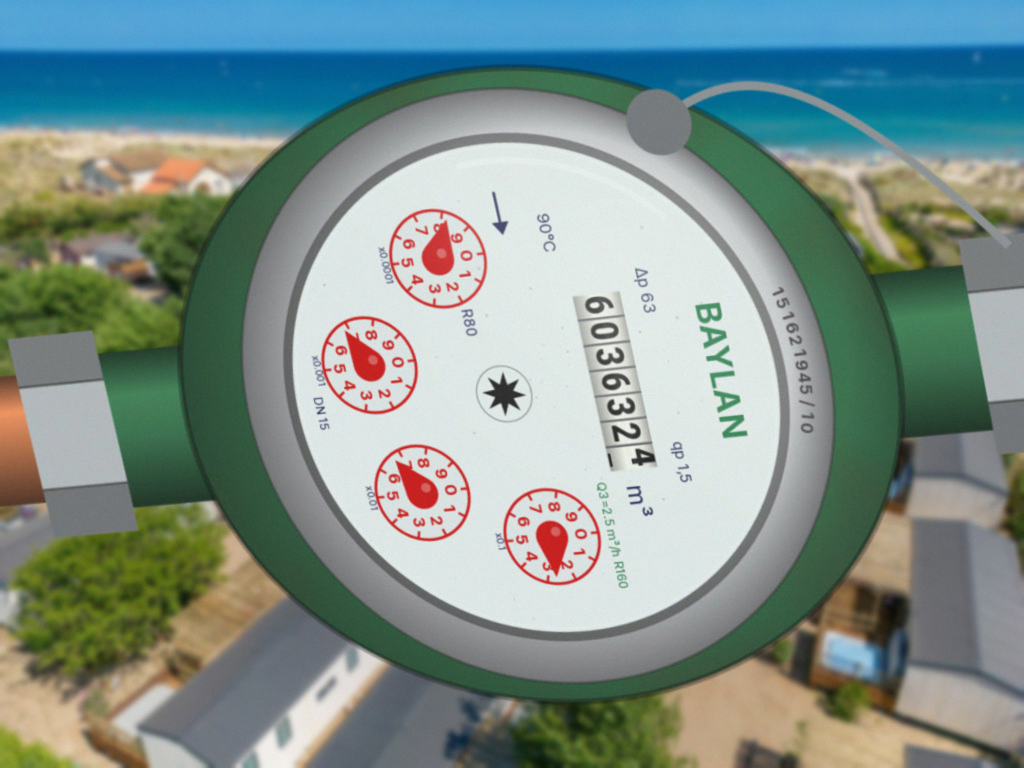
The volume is 6036324.2668m³
